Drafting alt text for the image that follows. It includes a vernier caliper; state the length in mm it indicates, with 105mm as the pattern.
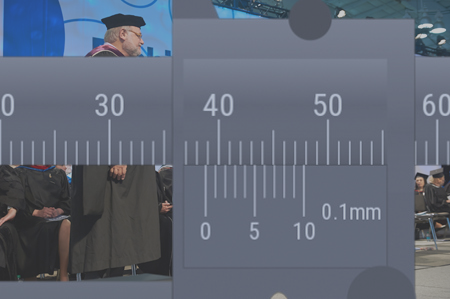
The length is 38.8mm
